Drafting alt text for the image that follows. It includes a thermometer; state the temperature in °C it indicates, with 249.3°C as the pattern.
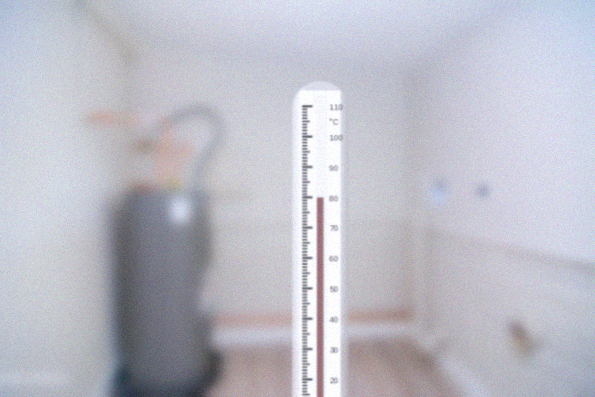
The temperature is 80°C
